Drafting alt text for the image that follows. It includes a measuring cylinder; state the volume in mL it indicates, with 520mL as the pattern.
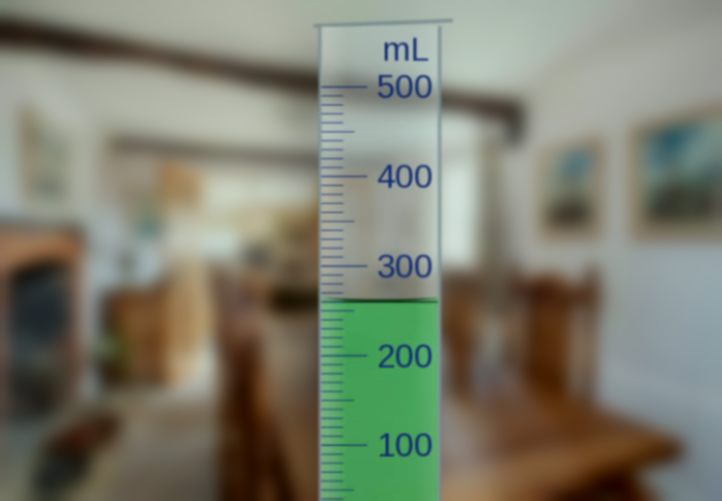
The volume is 260mL
